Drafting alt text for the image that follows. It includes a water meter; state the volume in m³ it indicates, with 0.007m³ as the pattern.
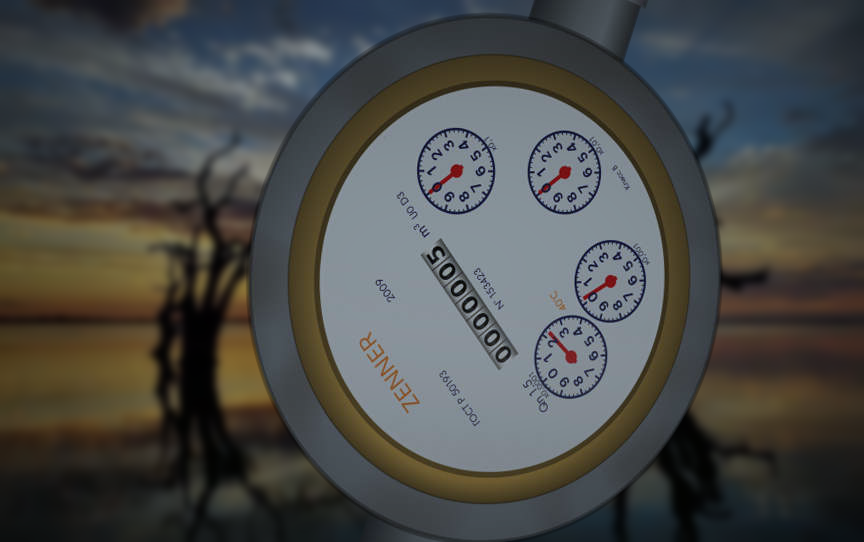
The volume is 5.0002m³
